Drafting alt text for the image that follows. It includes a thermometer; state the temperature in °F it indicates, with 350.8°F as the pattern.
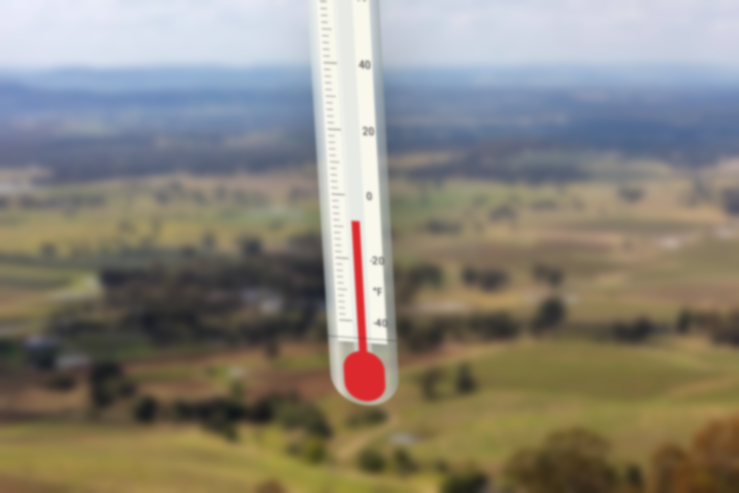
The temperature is -8°F
